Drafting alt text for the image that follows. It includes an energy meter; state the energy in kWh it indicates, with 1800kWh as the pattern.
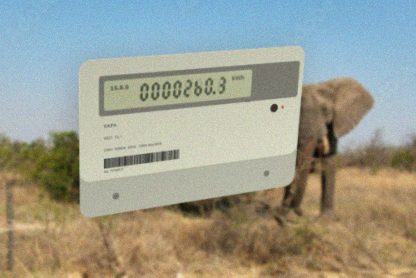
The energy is 260.3kWh
